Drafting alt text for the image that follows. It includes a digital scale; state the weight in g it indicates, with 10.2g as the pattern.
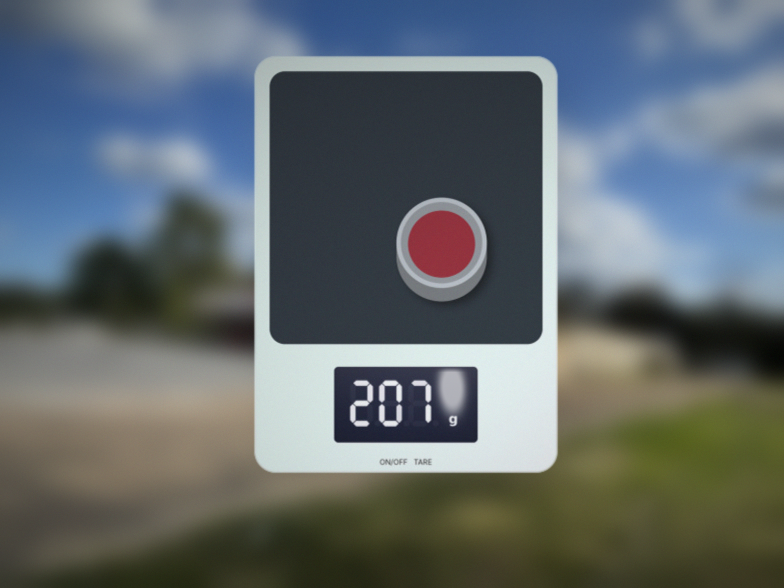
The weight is 207g
